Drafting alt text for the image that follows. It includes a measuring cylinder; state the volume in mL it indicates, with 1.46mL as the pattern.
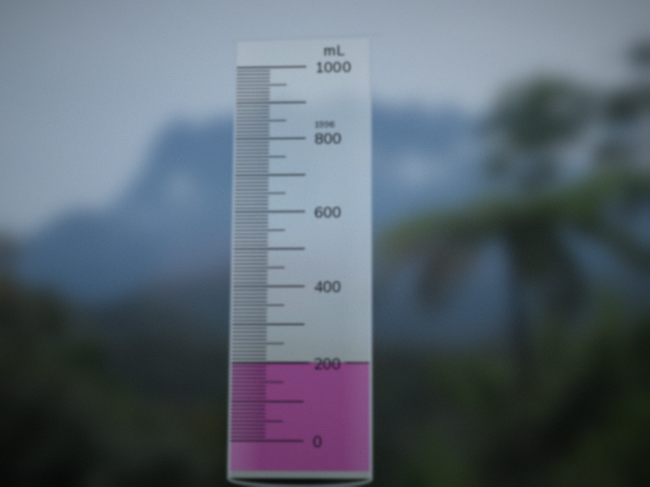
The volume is 200mL
